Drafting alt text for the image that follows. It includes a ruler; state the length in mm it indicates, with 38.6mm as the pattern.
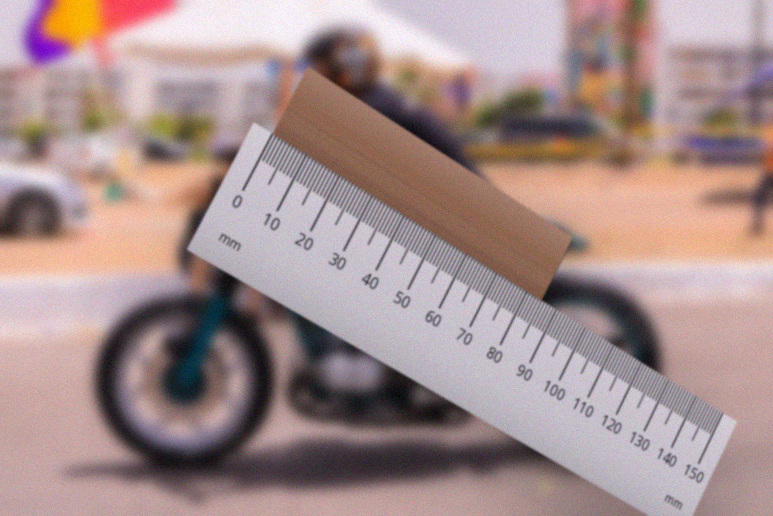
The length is 85mm
